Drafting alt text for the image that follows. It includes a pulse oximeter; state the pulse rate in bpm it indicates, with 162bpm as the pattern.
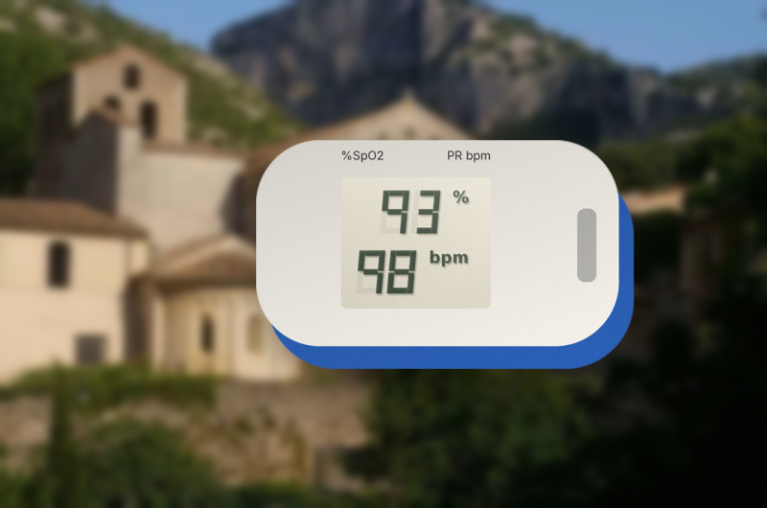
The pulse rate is 98bpm
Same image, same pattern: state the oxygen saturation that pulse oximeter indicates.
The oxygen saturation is 93%
